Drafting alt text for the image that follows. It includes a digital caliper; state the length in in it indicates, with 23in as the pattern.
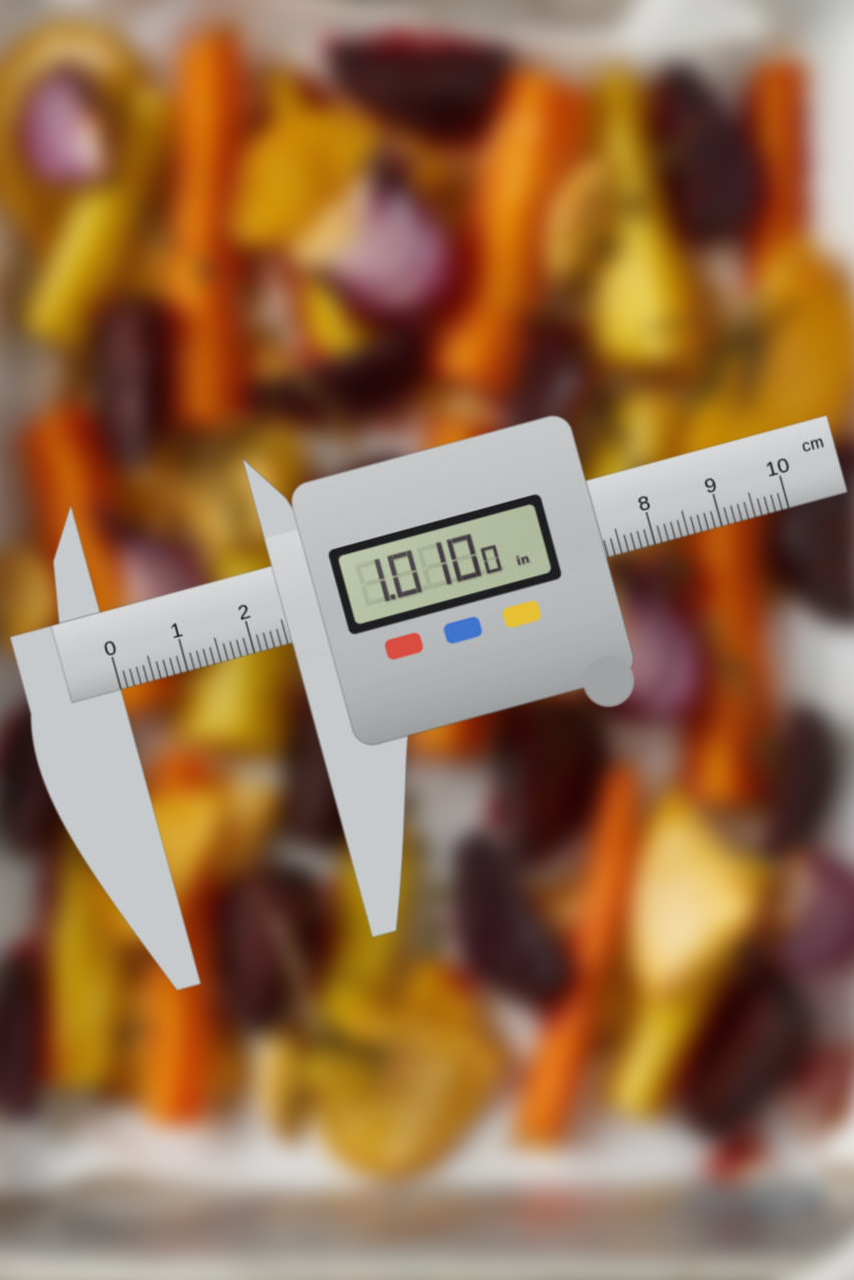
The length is 1.0100in
